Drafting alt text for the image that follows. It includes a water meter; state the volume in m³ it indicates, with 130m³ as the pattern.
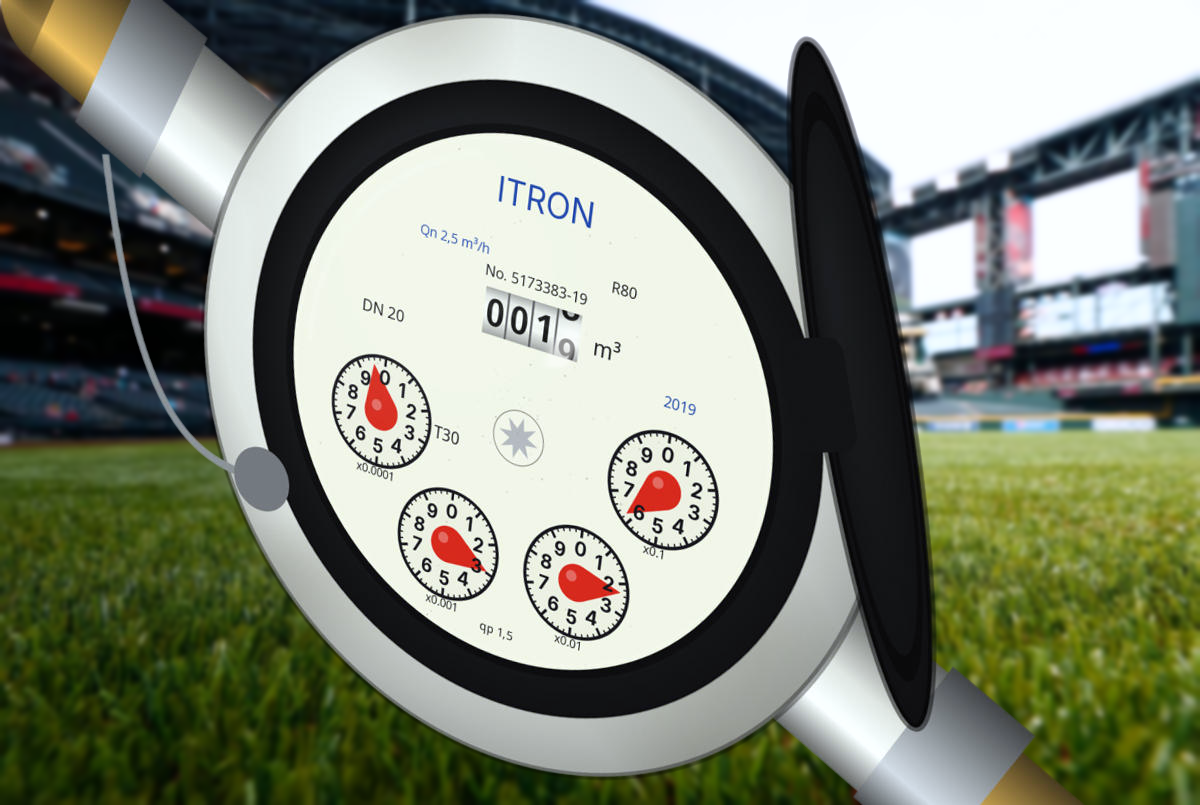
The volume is 18.6229m³
